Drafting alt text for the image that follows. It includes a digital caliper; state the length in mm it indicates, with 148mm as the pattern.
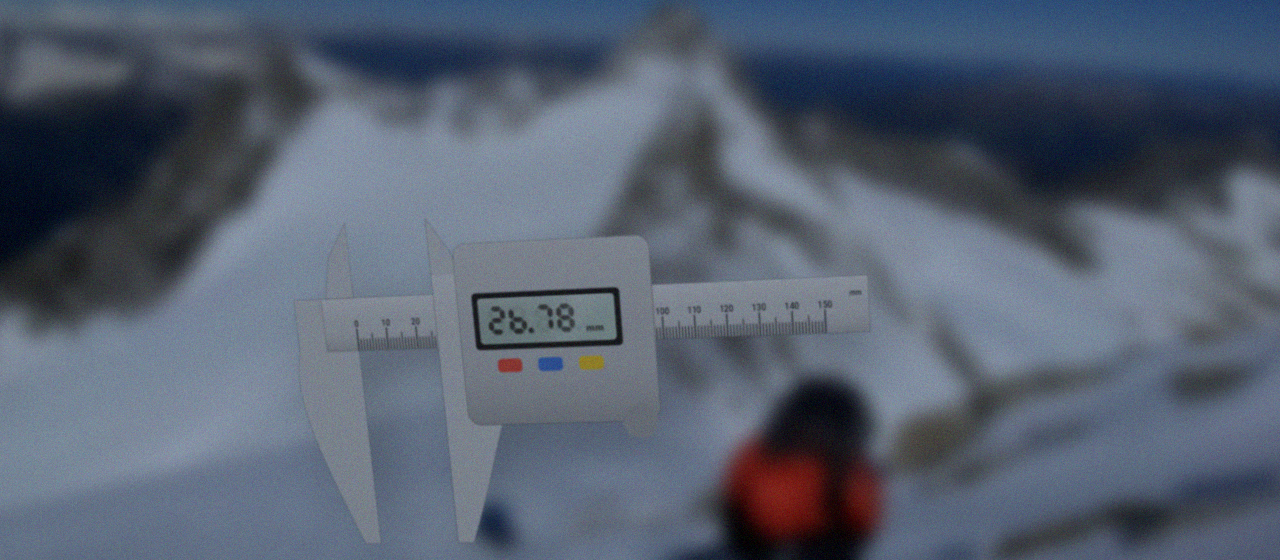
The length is 26.78mm
